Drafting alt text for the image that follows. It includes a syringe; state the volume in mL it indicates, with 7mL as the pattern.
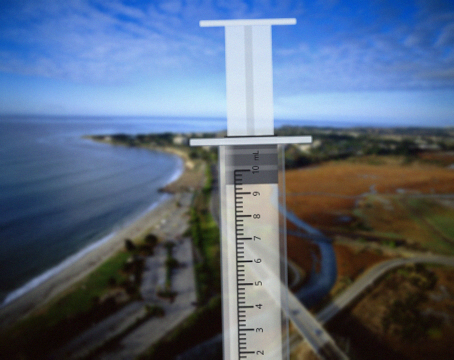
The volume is 9.4mL
